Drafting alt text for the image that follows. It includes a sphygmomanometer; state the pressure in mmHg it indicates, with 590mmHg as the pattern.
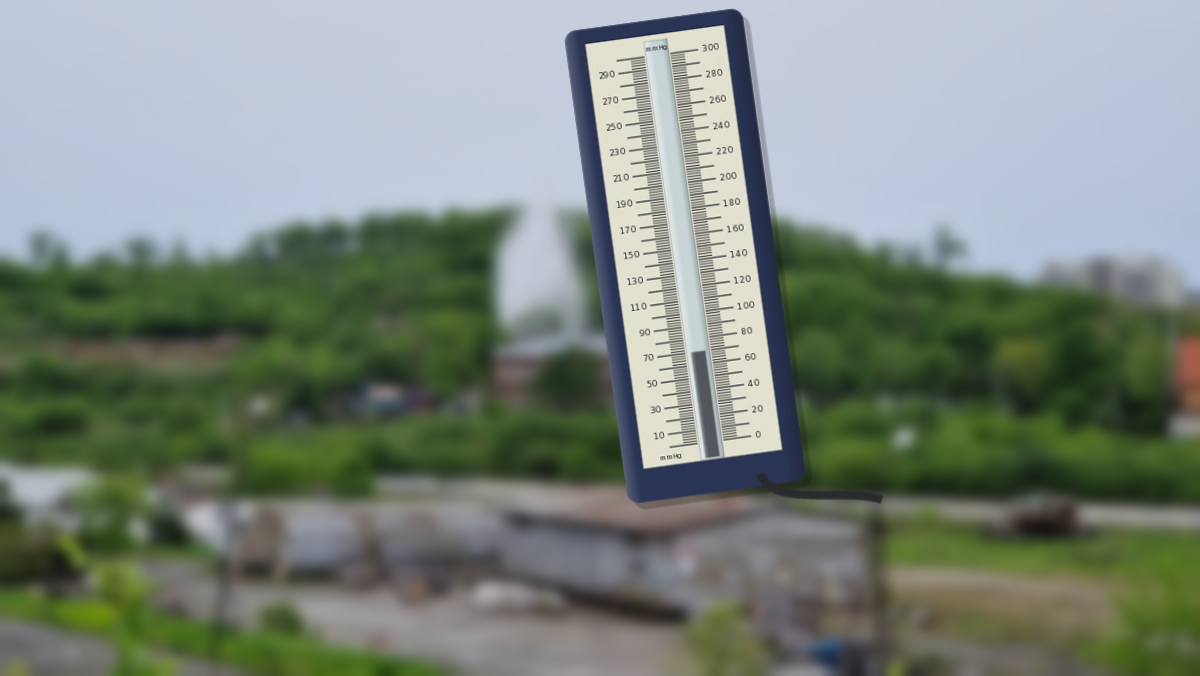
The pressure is 70mmHg
